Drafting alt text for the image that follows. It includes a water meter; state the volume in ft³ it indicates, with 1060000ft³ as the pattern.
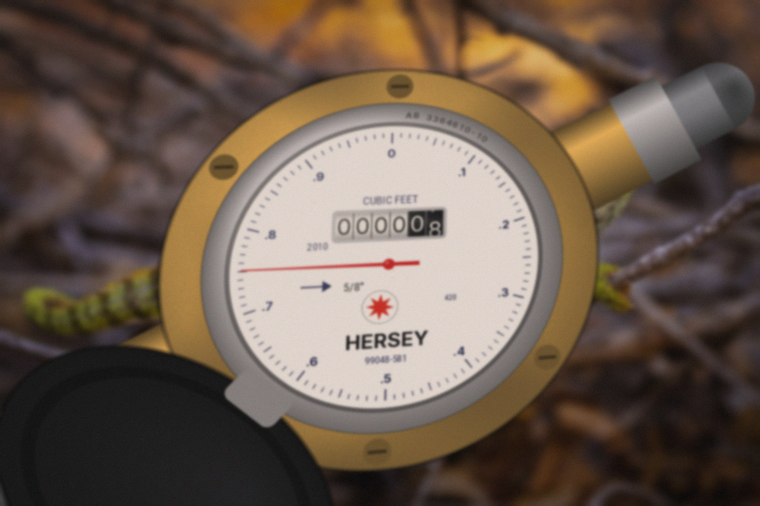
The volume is 7.75ft³
